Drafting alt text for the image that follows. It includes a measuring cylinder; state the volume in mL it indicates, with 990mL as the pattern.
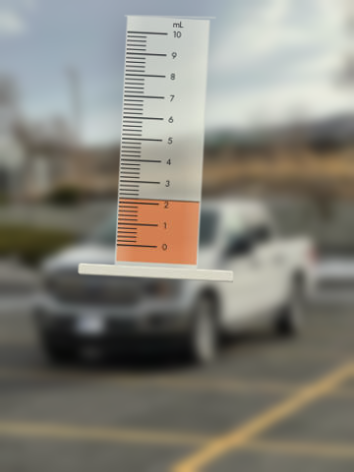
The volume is 2.2mL
